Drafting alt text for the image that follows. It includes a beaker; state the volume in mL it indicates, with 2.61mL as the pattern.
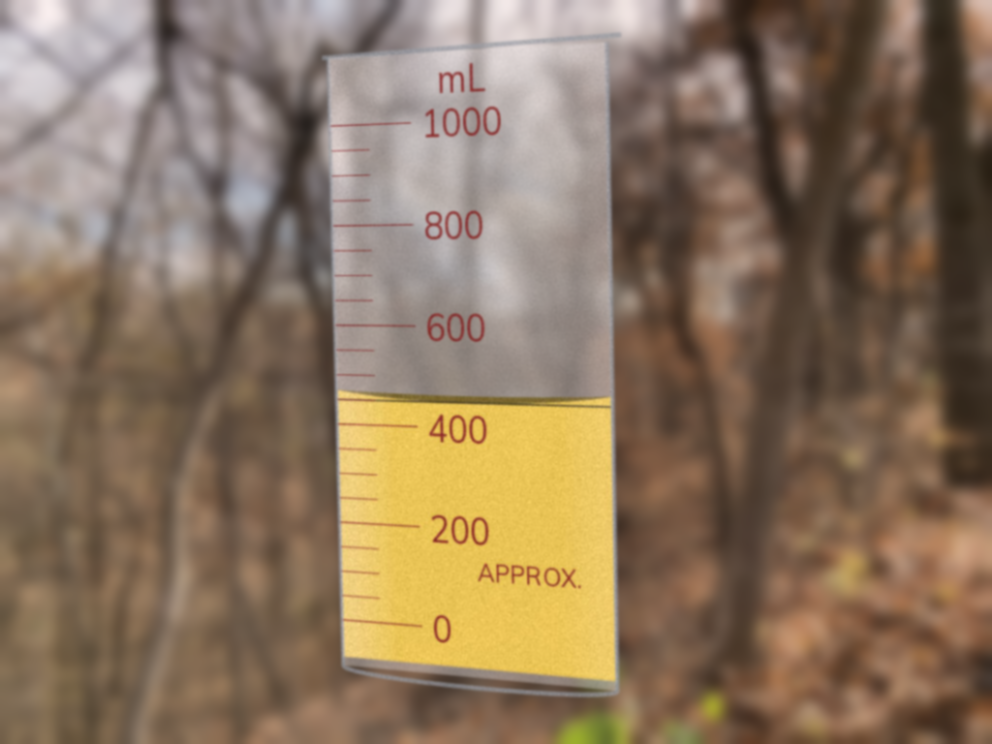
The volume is 450mL
